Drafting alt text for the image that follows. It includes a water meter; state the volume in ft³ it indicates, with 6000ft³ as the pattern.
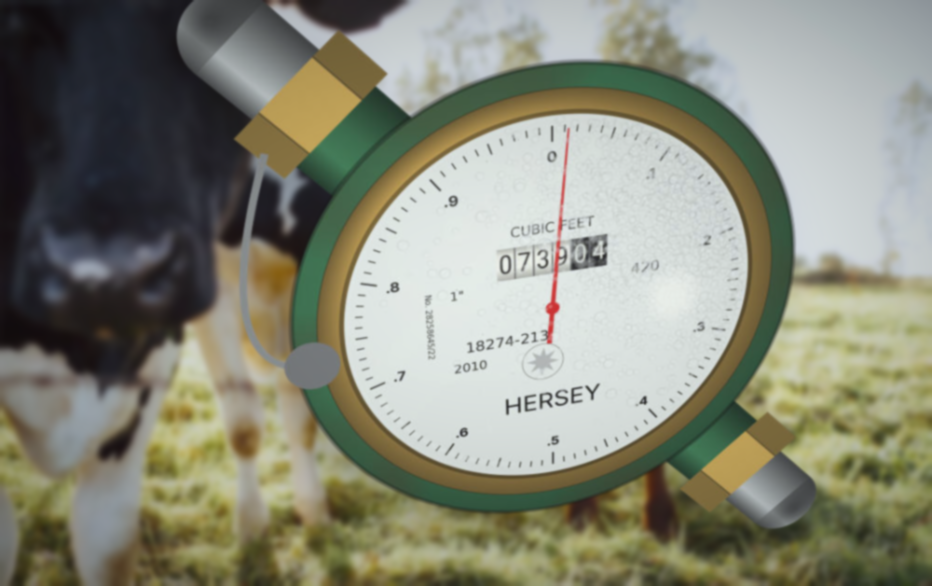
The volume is 73904.01ft³
